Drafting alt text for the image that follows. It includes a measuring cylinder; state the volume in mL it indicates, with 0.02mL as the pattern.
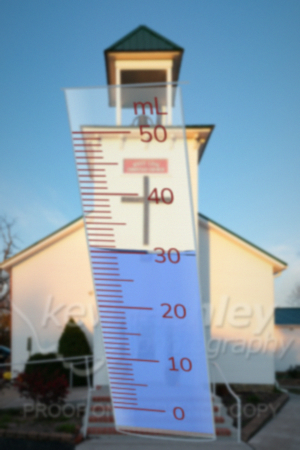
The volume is 30mL
